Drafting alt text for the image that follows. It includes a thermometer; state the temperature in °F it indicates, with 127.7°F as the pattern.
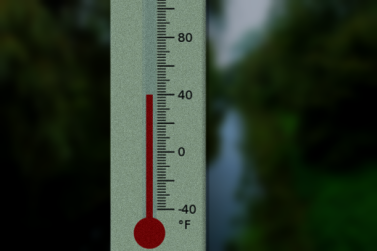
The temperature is 40°F
